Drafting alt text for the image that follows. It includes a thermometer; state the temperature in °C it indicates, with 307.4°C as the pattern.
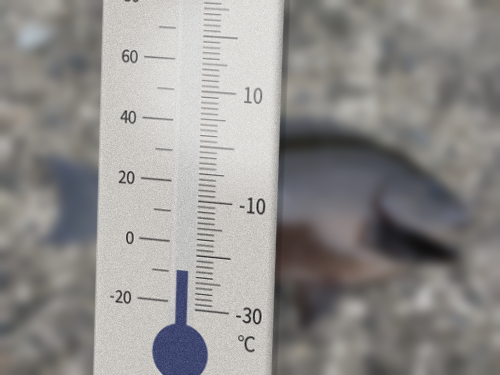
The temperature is -23°C
